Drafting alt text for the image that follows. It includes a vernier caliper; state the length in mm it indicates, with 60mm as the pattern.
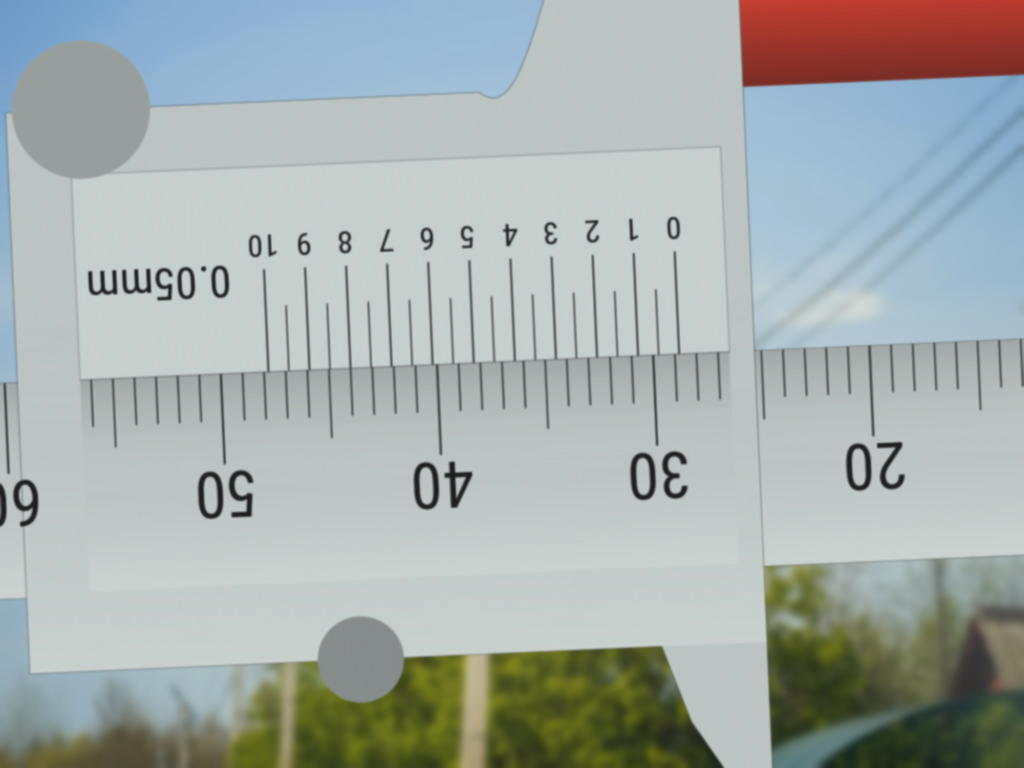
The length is 28.8mm
